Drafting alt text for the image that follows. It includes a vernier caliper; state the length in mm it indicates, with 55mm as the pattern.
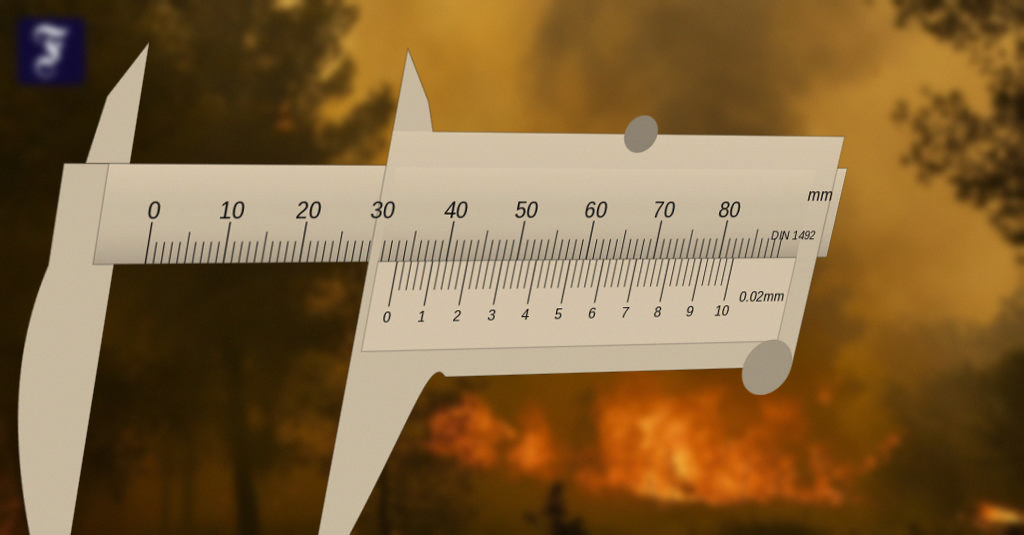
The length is 33.2mm
